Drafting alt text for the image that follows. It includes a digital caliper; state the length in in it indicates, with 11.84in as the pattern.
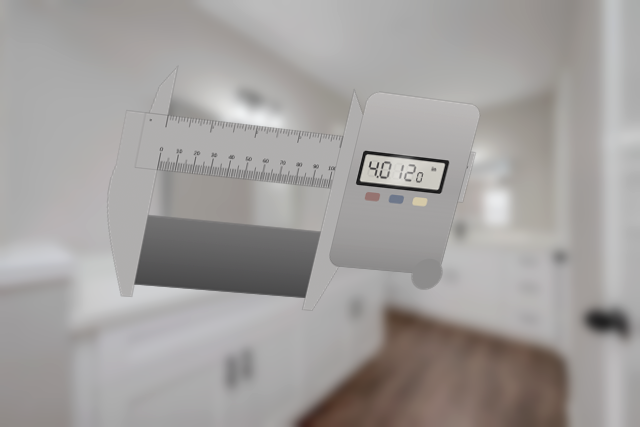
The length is 4.0120in
